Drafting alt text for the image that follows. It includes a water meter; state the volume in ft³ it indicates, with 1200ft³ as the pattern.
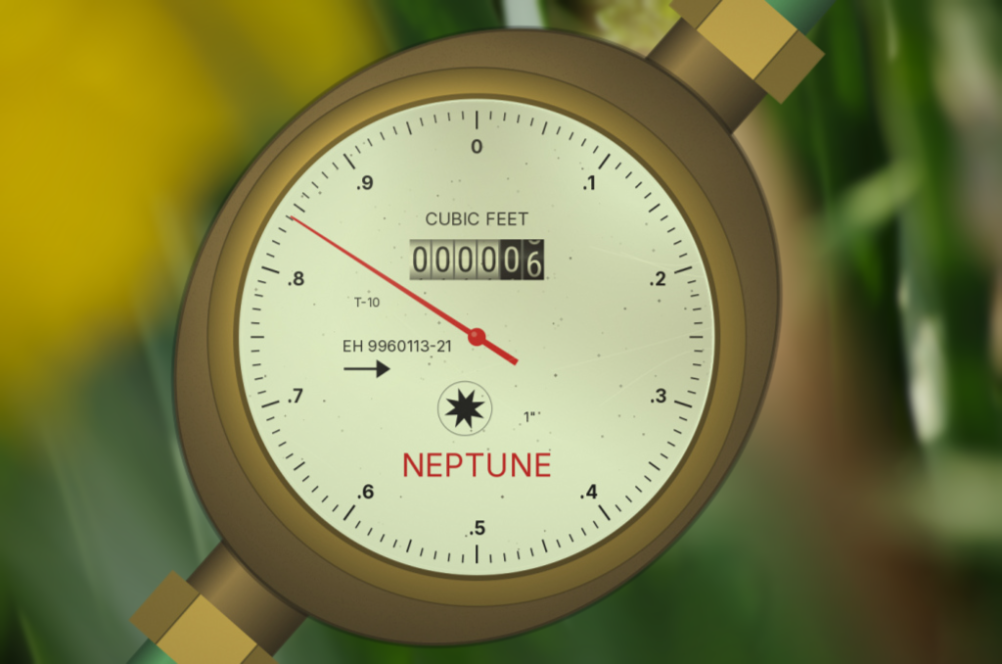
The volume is 5.84ft³
